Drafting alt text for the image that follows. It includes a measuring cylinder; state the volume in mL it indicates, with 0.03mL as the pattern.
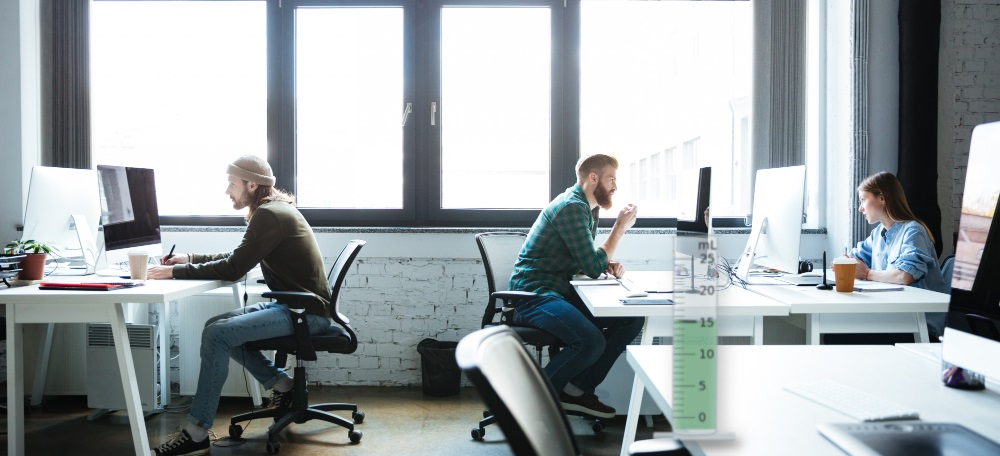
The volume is 15mL
